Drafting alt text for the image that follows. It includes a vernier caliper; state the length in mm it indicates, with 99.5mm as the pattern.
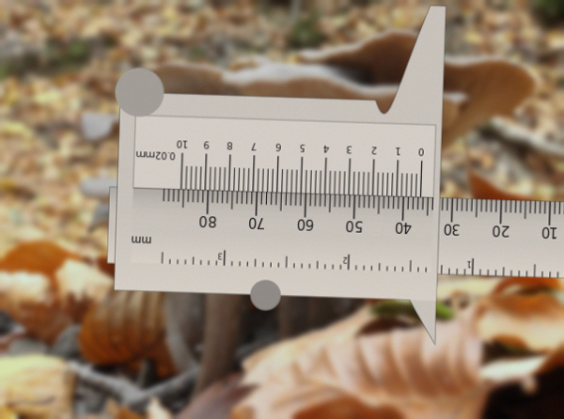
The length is 36.5mm
